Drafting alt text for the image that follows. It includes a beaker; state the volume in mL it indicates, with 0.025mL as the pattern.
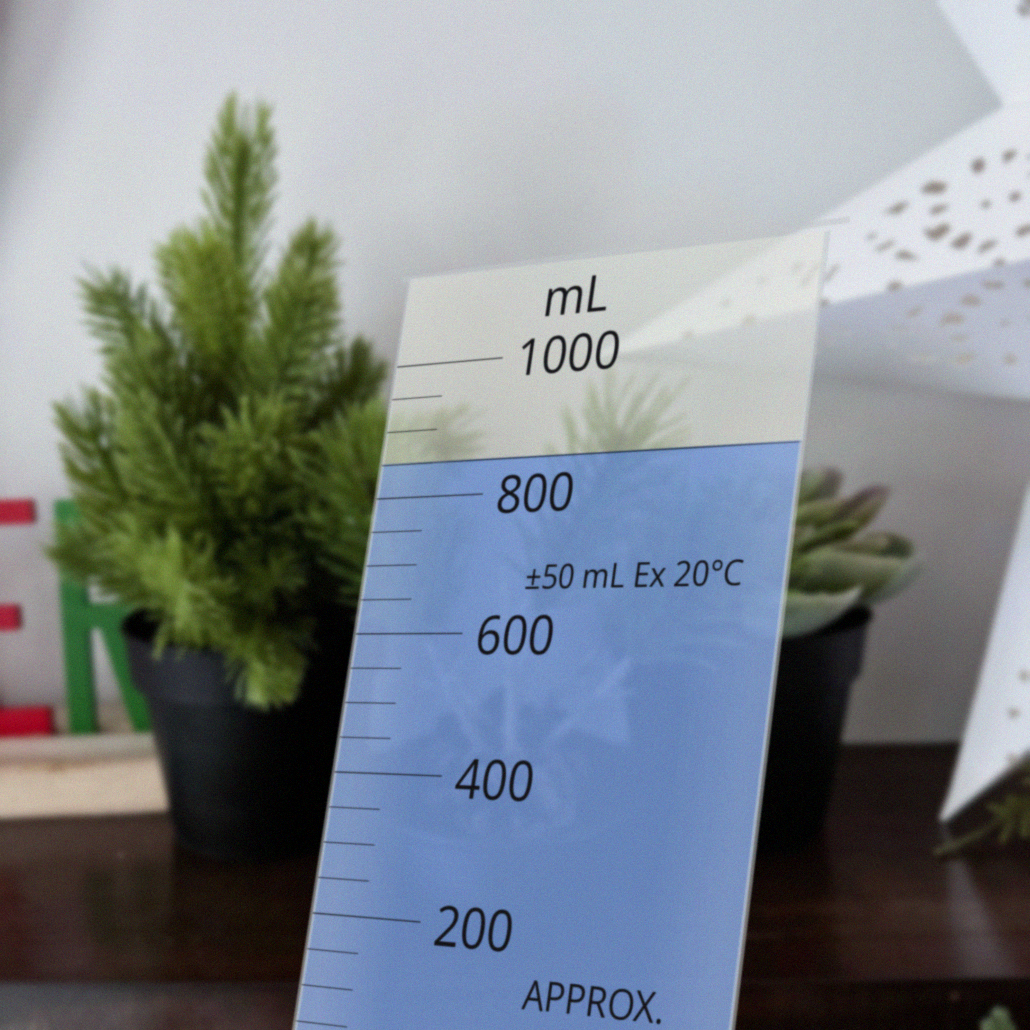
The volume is 850mL
